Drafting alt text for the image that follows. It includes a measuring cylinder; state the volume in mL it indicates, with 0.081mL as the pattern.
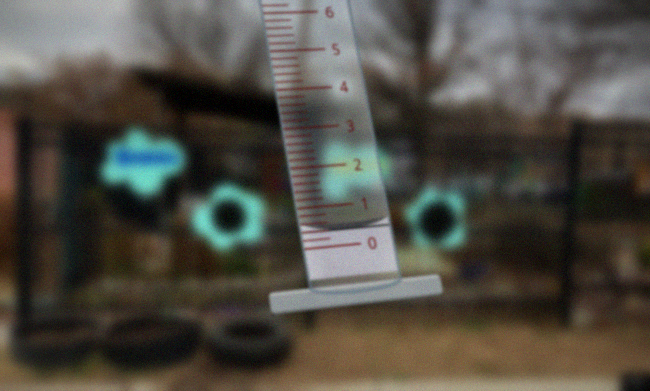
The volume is 0.4mL
